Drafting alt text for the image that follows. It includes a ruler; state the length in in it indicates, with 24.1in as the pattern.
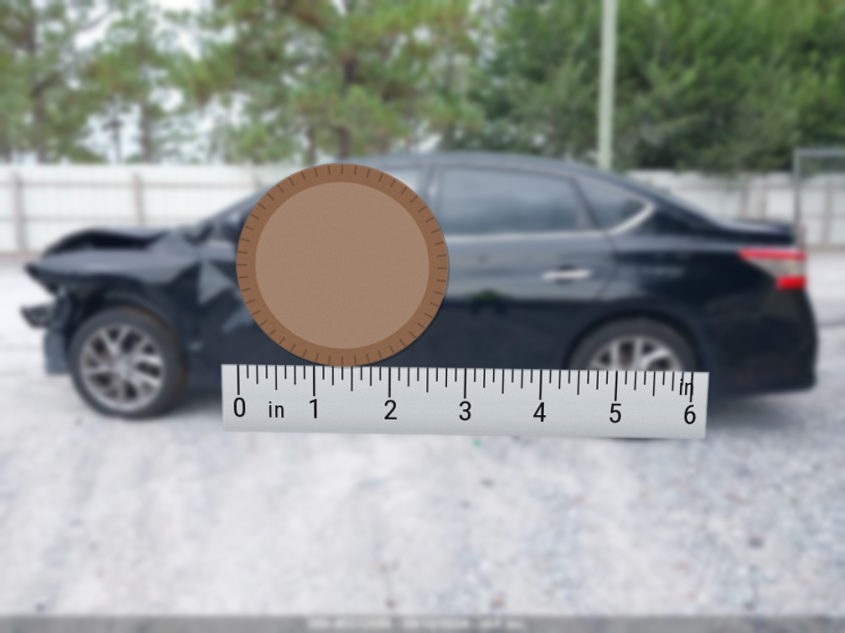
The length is 2.75in
